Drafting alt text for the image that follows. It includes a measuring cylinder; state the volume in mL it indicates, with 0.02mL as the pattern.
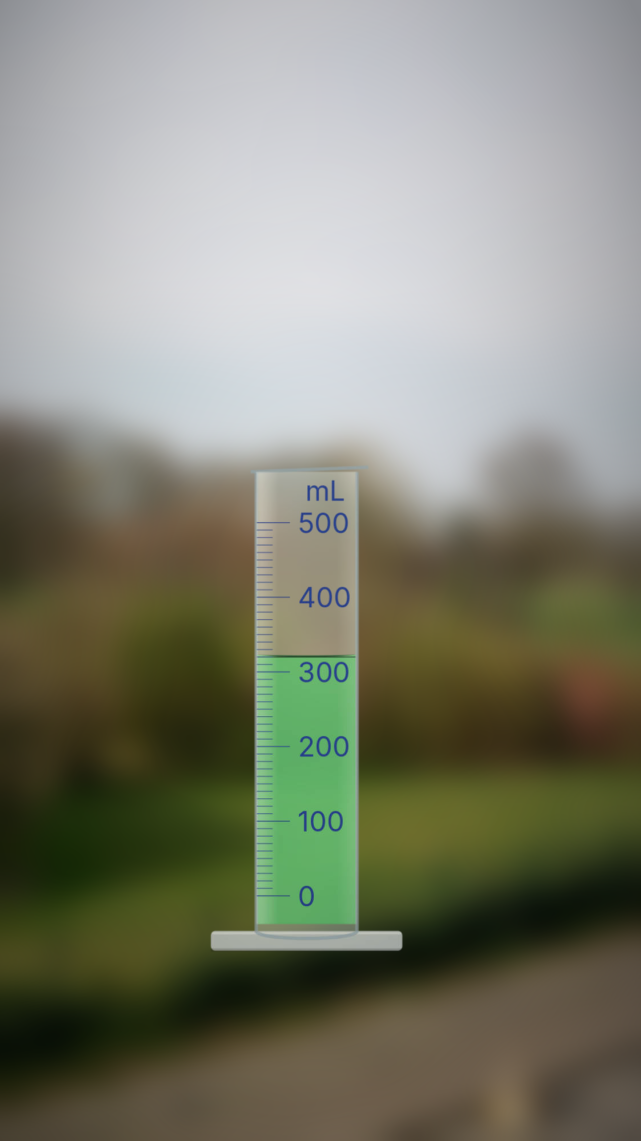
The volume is 320mL
